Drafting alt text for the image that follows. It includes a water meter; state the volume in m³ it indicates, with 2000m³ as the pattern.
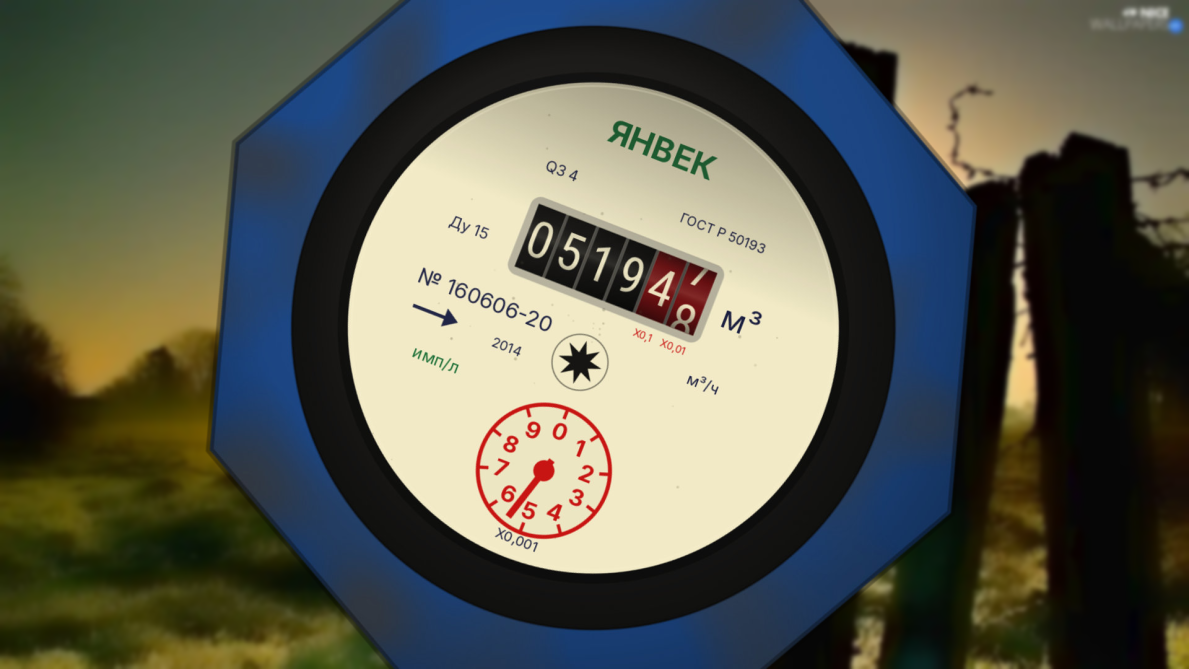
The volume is 519.475m³
